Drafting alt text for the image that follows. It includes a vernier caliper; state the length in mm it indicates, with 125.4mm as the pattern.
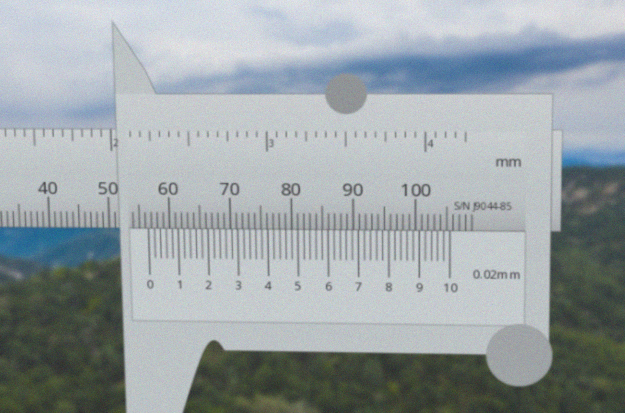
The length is 56.5mm
